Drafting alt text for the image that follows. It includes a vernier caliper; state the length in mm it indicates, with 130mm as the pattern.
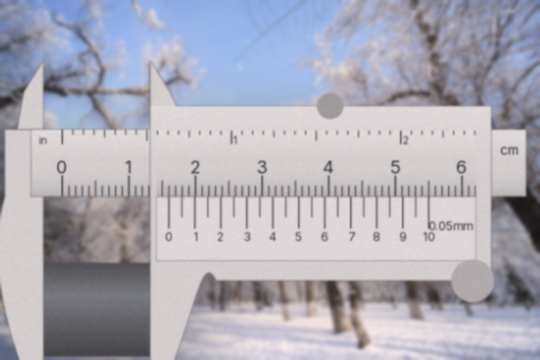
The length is 16.0mm
